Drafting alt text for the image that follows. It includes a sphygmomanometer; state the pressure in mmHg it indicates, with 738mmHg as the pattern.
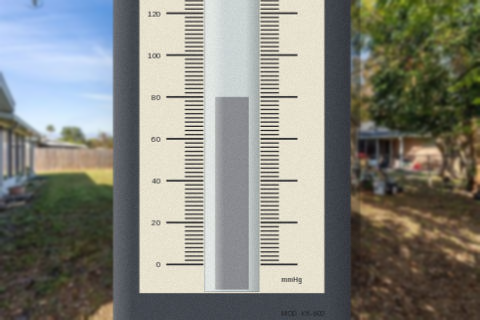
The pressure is 80mmHg
